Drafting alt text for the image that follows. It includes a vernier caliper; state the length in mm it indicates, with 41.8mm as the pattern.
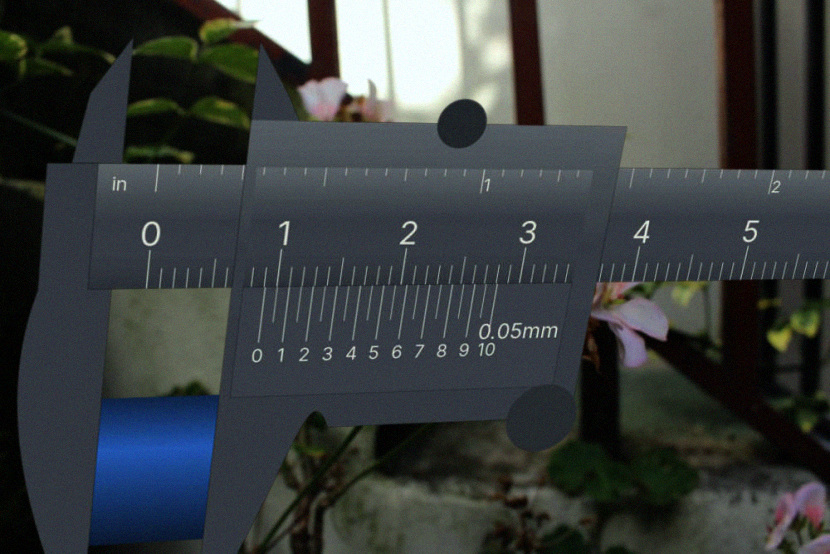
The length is 9.1mm
